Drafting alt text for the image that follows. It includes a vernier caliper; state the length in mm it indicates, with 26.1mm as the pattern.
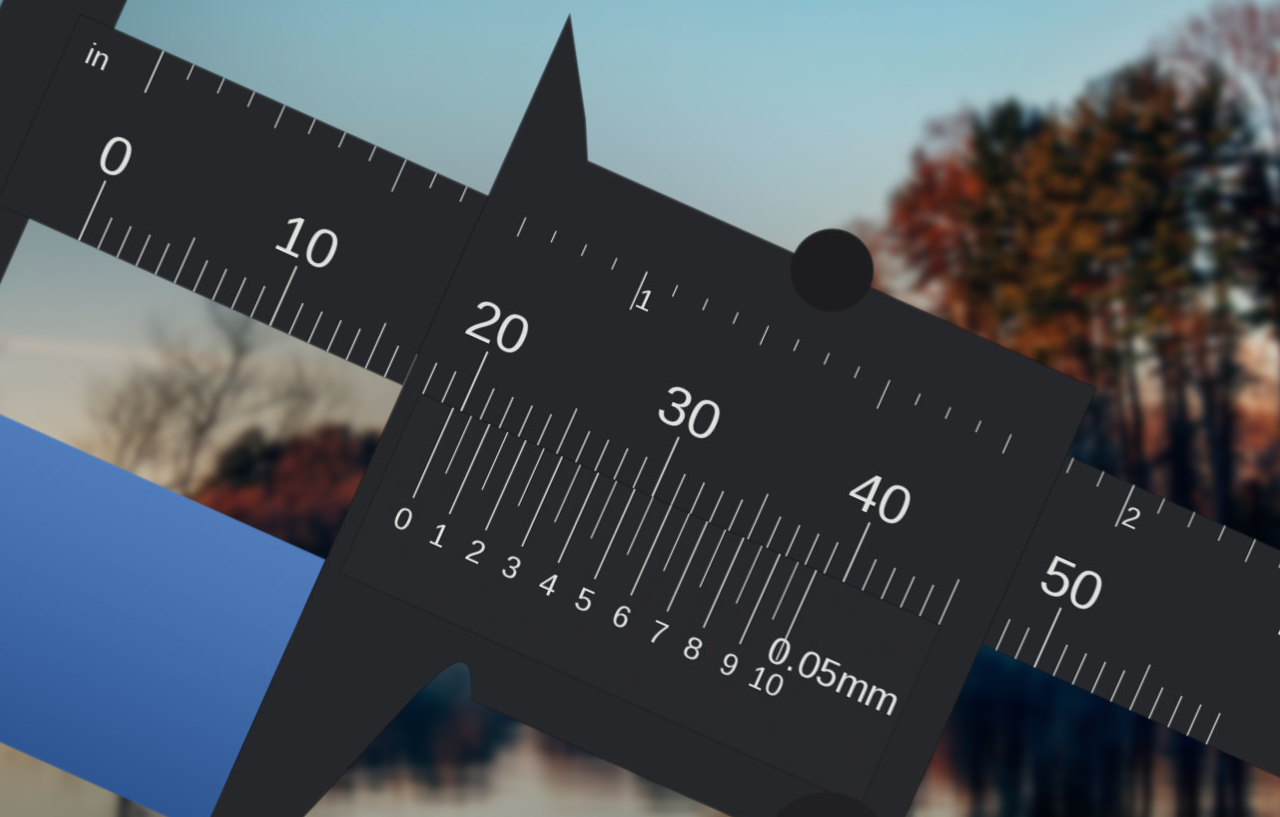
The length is 19.6mm
